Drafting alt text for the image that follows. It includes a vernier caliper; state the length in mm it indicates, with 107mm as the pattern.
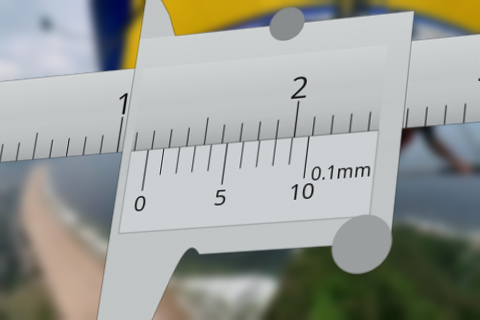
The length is 11.8mm
